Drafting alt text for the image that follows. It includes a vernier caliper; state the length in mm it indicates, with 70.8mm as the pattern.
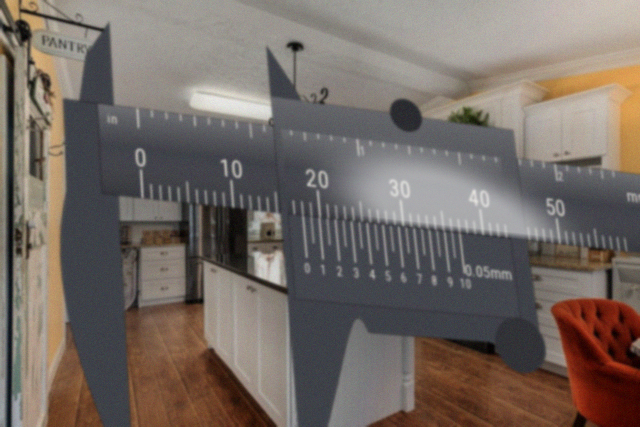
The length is 18.0mm
